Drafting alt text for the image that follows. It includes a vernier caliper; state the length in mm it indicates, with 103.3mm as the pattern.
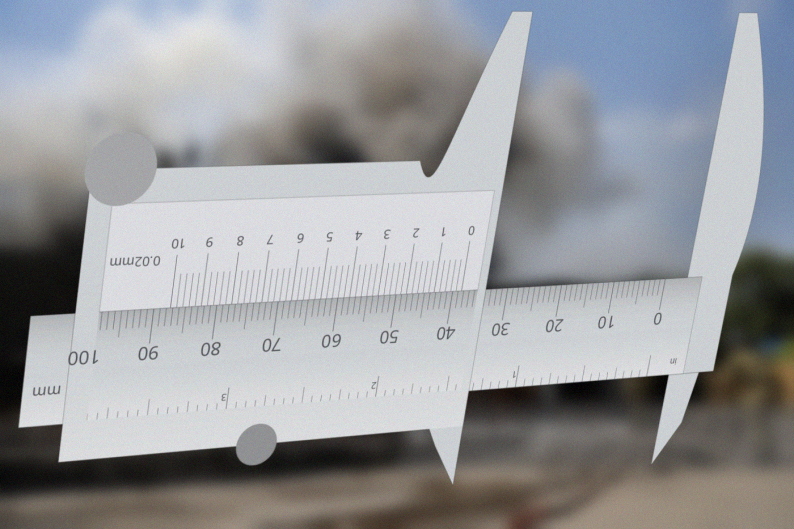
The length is 38.4mm
